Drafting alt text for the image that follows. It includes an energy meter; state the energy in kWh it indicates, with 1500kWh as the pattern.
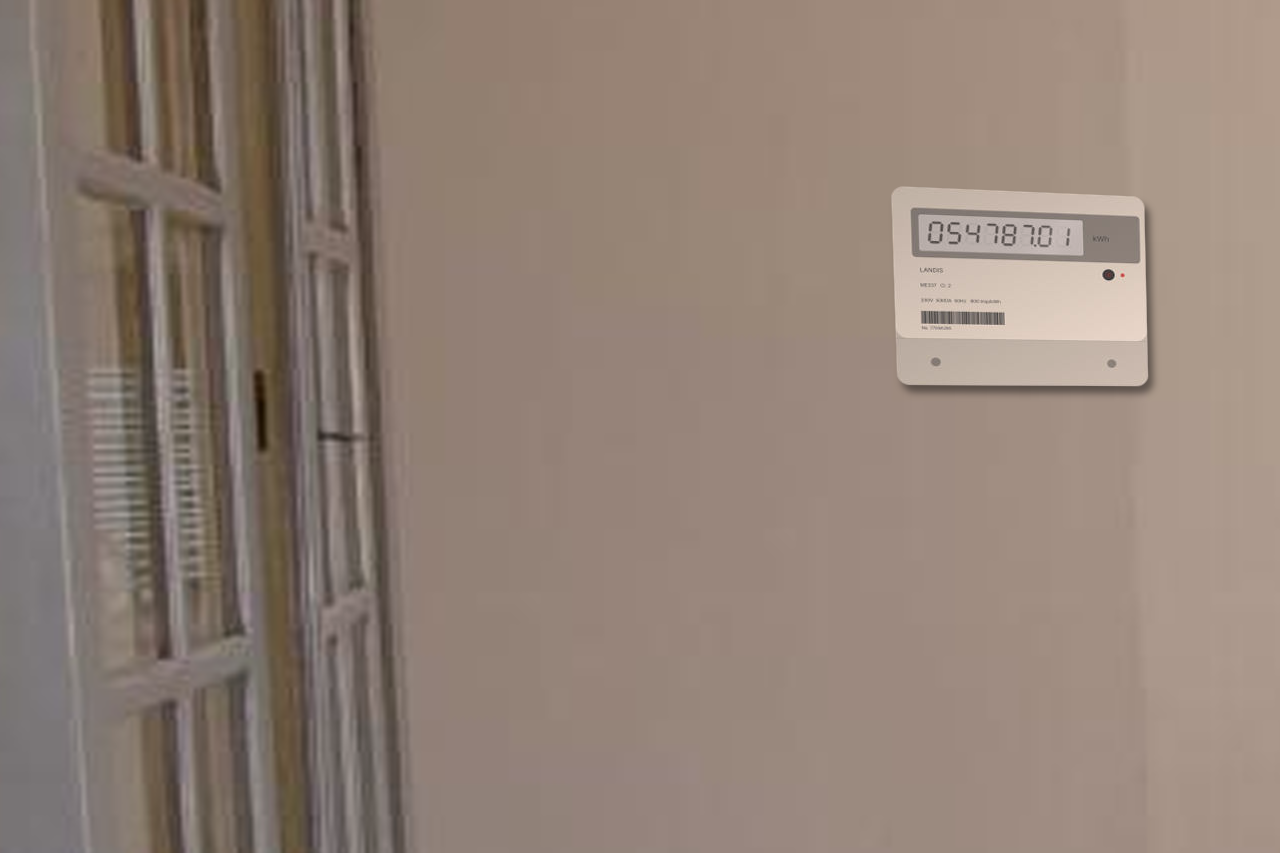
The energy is 54787.01kWh
